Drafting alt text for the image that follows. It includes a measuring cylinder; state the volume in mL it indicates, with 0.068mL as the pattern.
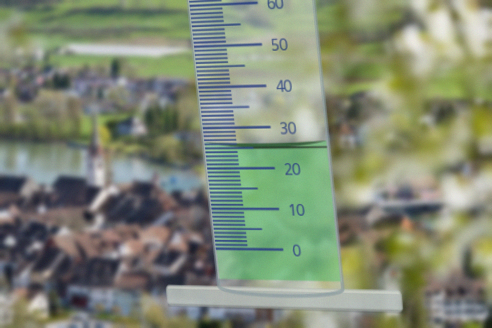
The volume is 25mL
